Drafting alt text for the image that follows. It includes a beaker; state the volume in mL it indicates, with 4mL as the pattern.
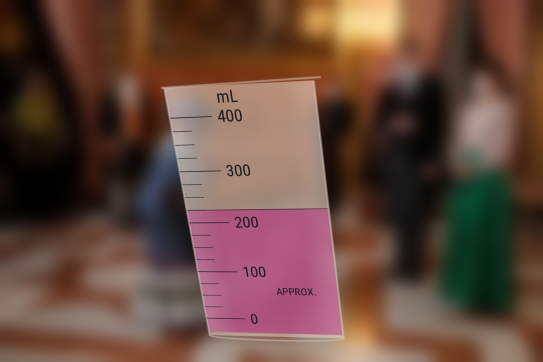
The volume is 225mL
